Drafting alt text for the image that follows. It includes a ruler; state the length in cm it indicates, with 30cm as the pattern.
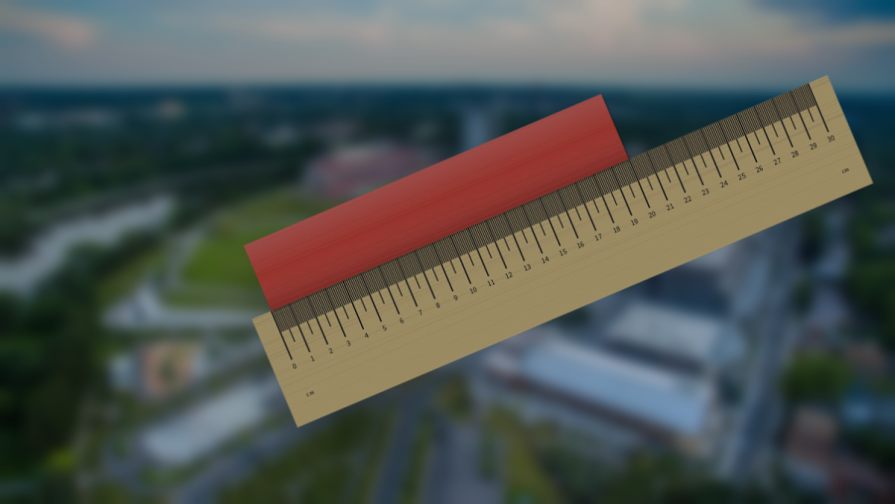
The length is 20cm
